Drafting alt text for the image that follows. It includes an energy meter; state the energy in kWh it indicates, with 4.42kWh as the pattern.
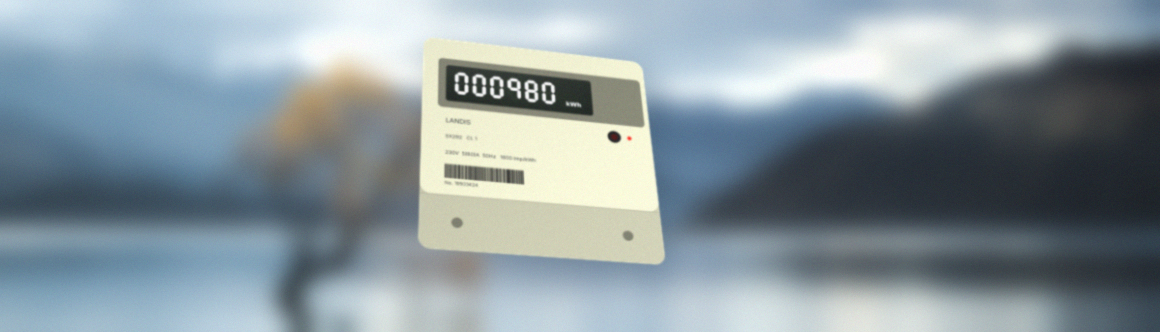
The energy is 980kWh
